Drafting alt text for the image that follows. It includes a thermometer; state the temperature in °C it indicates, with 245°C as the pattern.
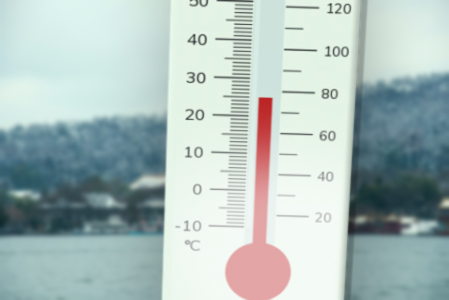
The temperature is 25°C
